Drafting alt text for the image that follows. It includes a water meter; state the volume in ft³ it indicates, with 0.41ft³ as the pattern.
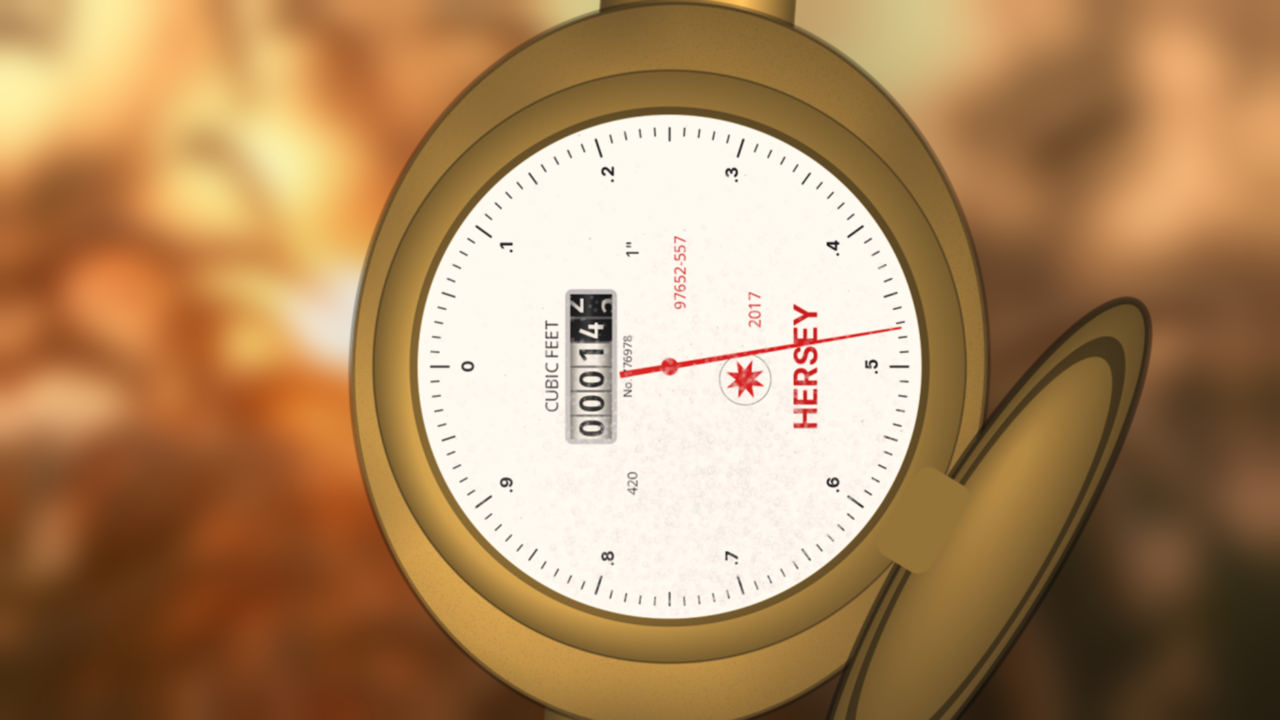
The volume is 142.47ft³
